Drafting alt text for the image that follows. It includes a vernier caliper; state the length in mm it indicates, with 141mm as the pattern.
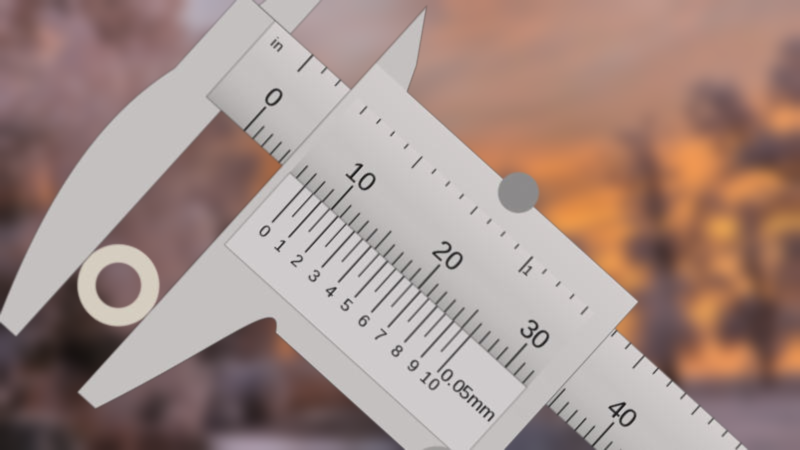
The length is 7.0mm
